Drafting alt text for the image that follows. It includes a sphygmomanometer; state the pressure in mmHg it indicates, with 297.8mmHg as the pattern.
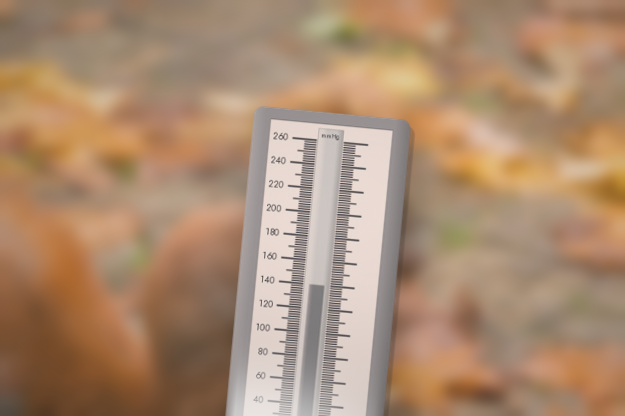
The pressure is 140mmHg
